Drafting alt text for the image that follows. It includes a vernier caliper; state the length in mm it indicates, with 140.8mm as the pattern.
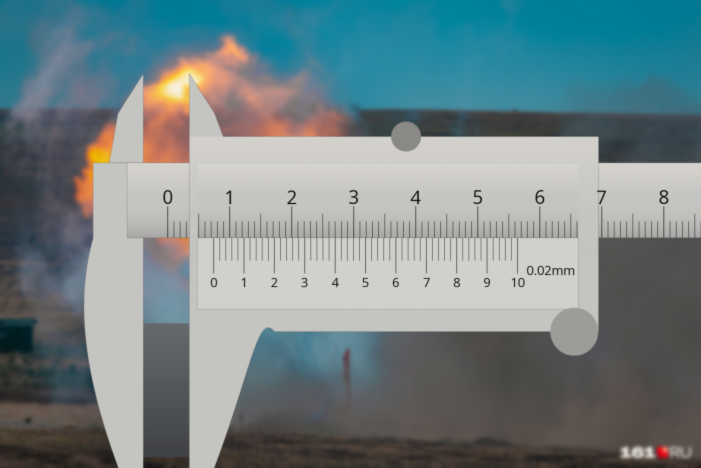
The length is 7.4mm
